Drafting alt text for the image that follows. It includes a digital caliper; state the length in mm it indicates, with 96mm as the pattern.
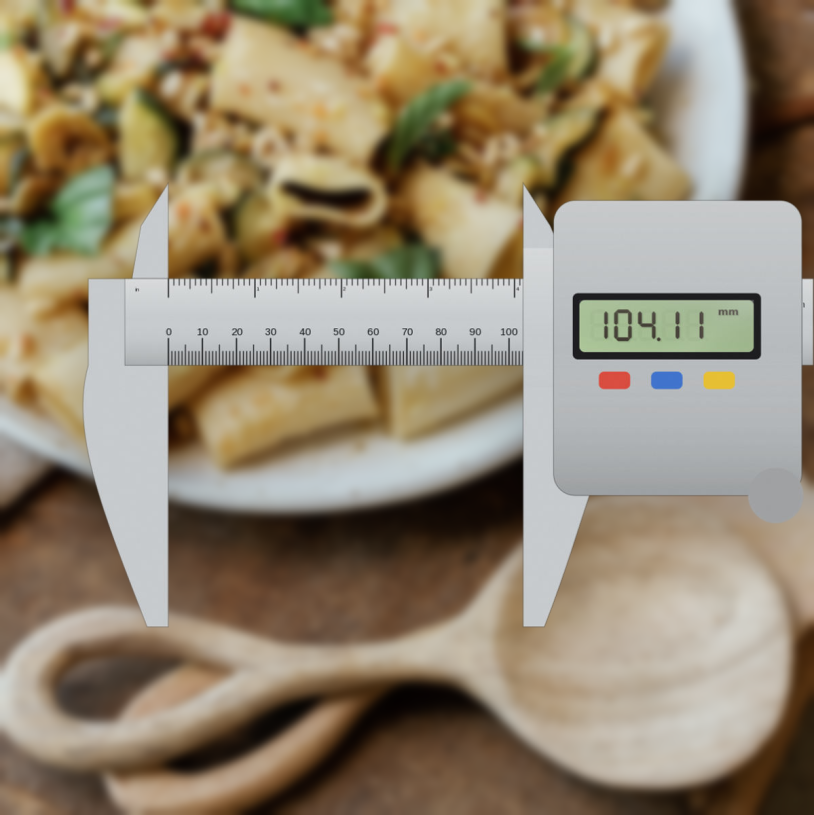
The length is 104.11mm
